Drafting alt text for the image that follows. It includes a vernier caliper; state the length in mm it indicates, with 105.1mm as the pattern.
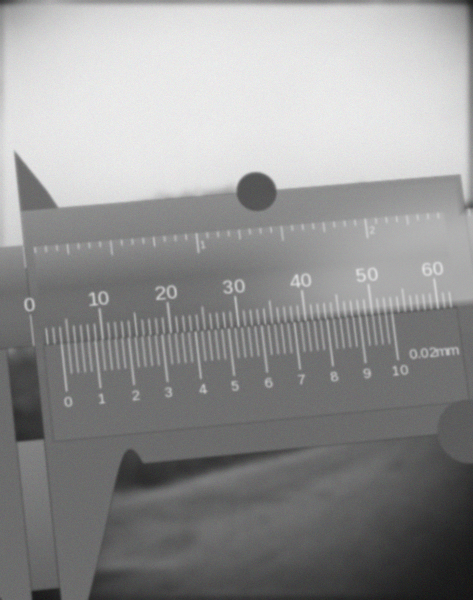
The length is 4.0mm
